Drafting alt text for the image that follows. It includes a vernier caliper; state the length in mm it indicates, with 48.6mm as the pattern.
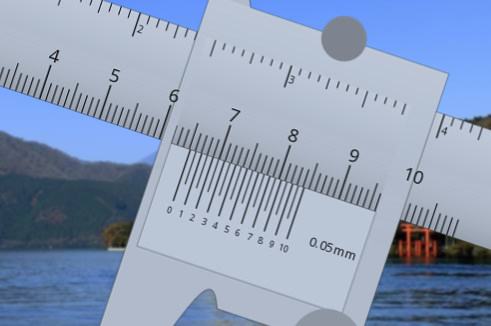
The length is 65.2mm
